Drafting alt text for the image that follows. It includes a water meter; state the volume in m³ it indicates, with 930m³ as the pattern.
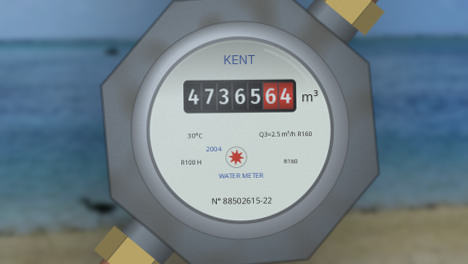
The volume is 47365.64m³
